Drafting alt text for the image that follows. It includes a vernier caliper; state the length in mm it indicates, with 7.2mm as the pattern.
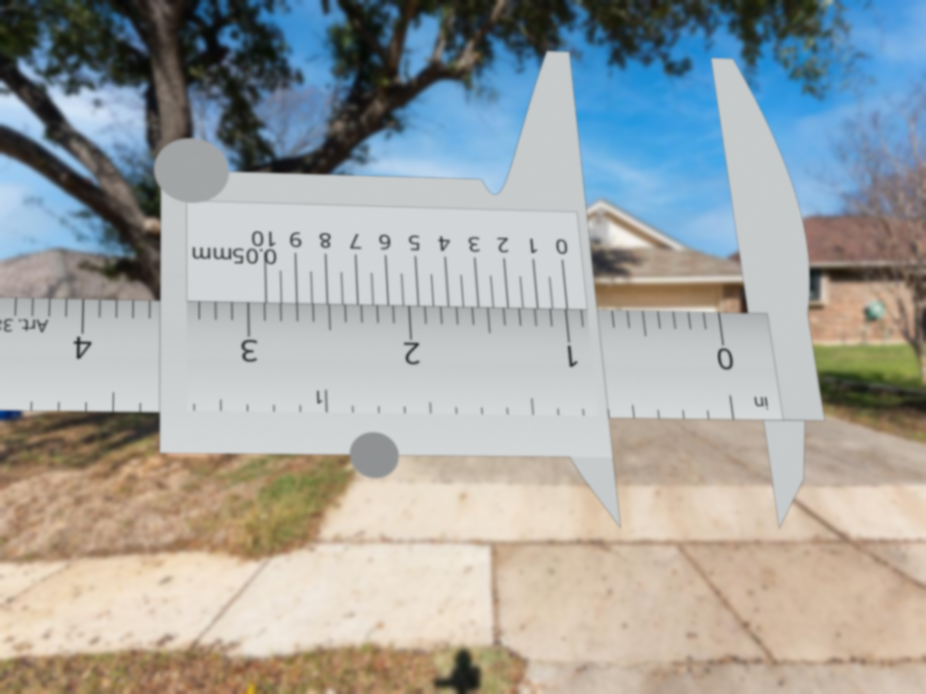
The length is 9.9mm
